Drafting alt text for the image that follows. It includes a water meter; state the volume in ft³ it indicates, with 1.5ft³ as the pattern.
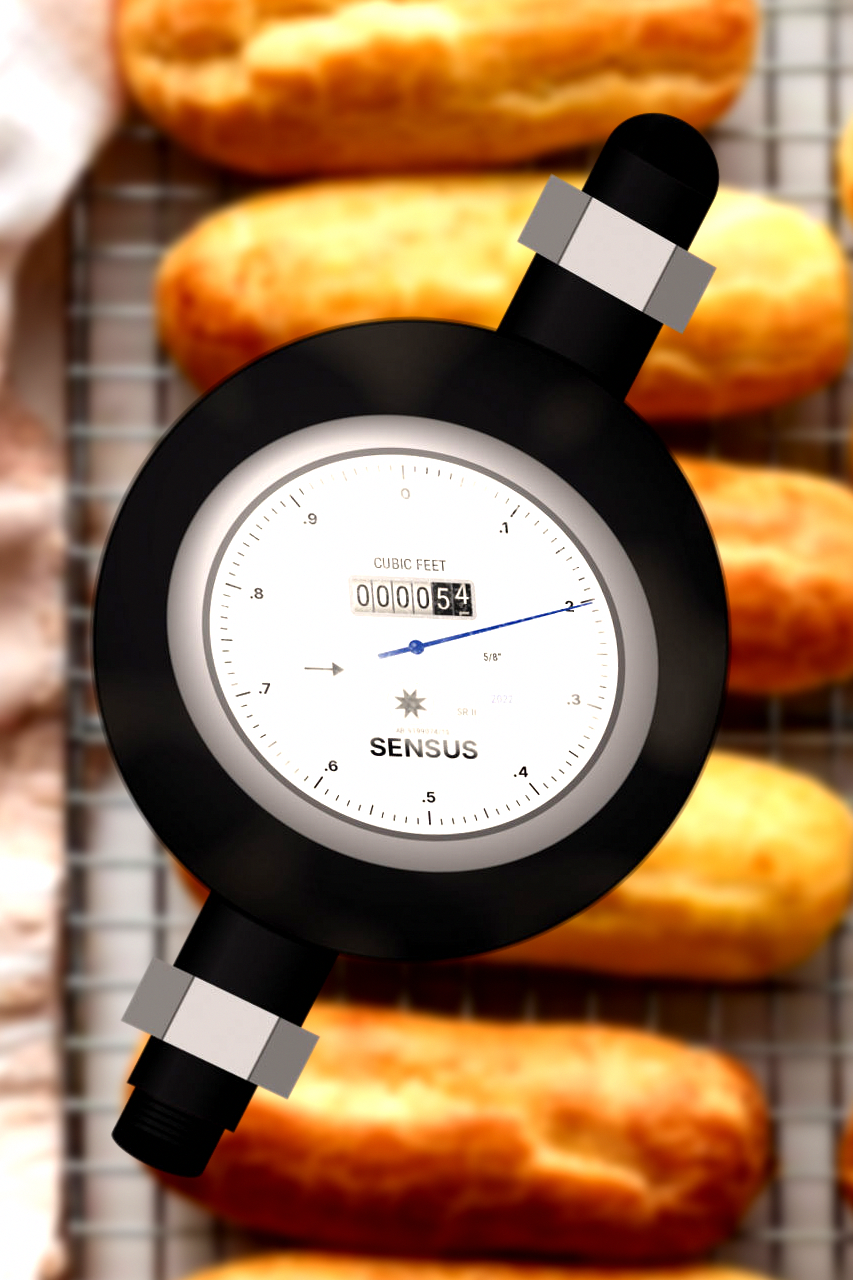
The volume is 54.20ft³
